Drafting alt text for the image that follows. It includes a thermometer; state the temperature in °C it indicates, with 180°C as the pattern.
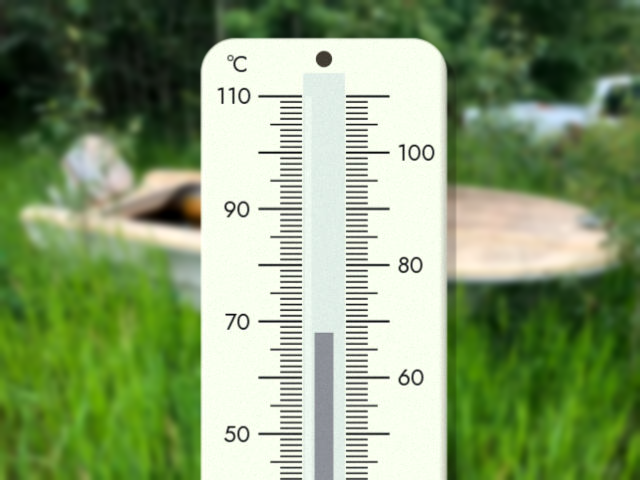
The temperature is 68°C
